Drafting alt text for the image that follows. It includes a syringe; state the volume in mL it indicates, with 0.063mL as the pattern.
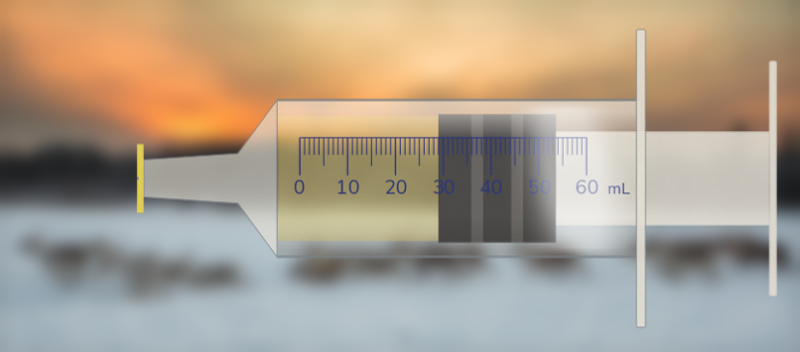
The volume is 29mL
